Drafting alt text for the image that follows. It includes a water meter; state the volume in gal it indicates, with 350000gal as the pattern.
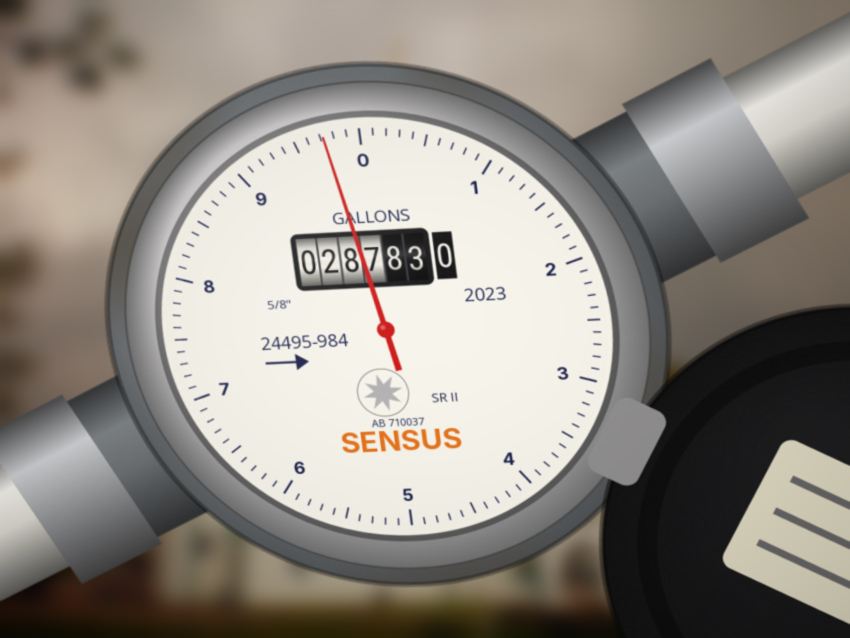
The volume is 287829.7gal
